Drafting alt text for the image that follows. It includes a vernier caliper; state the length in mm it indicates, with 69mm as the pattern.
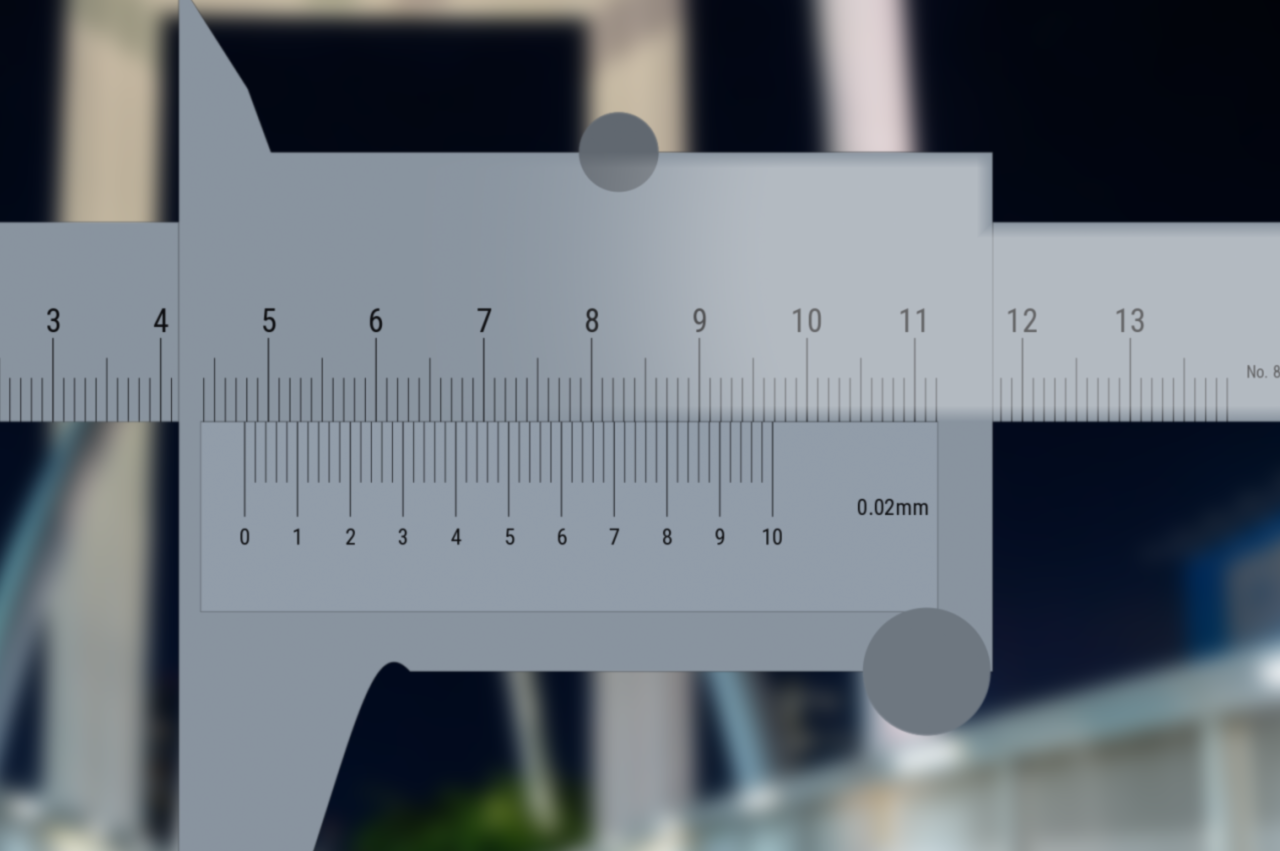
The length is 47.8mm
